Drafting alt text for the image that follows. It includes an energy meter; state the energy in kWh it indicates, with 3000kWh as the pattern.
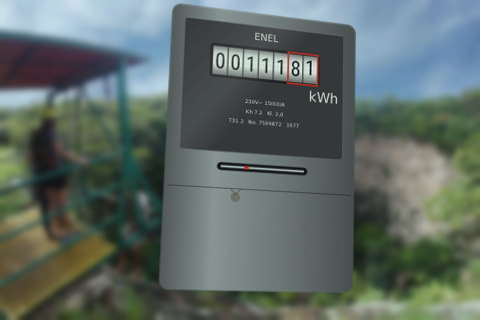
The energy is 111.81kWh
